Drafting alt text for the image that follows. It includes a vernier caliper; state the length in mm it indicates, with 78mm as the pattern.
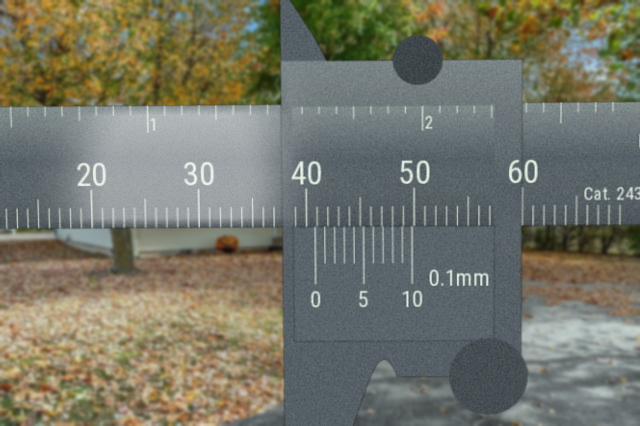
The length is 40.8mm
